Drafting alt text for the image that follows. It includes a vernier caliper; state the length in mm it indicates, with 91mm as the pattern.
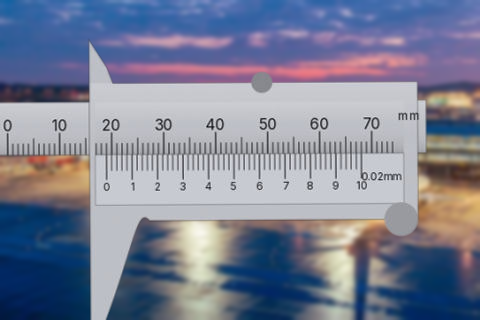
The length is 19.0mm
